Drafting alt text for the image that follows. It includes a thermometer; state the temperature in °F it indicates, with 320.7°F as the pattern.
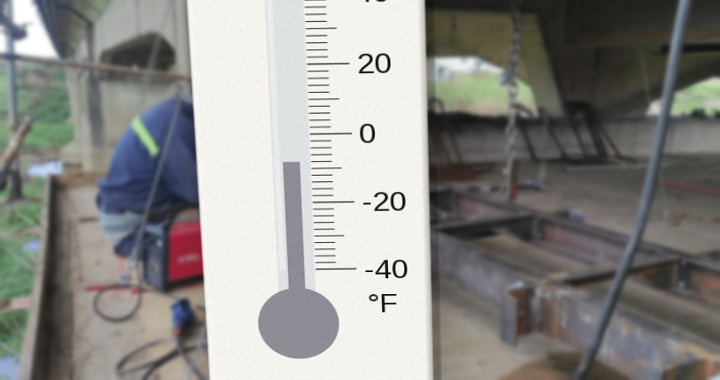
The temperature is -8°F
